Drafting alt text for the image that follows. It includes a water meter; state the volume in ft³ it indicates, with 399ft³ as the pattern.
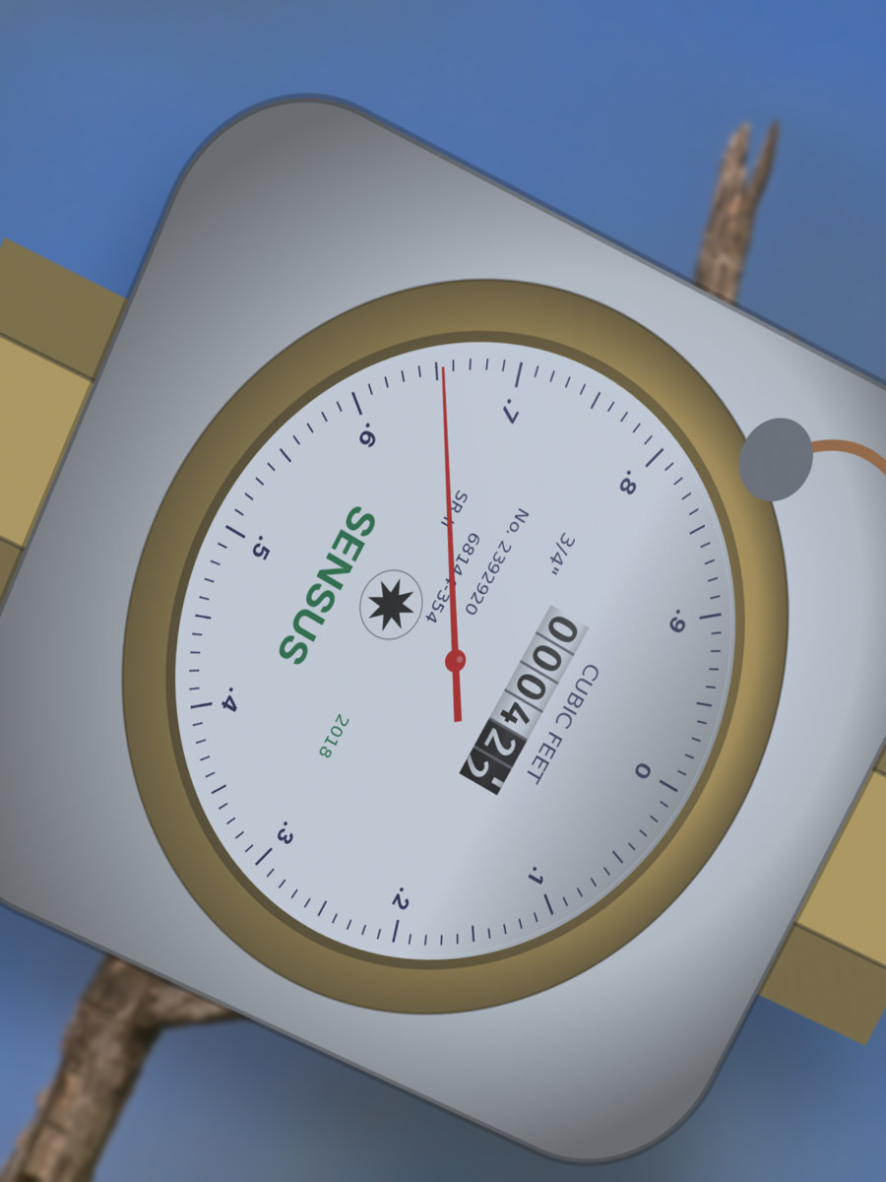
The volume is 421.65ft³
